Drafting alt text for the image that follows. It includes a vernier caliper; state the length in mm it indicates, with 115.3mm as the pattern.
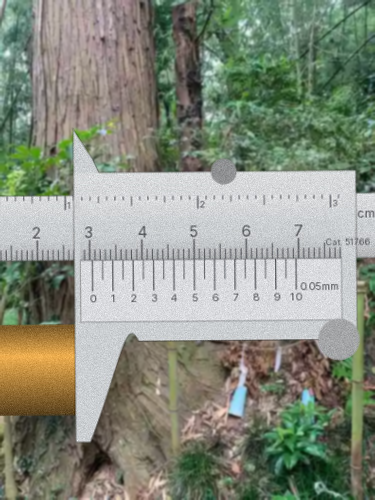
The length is 30.5mm
